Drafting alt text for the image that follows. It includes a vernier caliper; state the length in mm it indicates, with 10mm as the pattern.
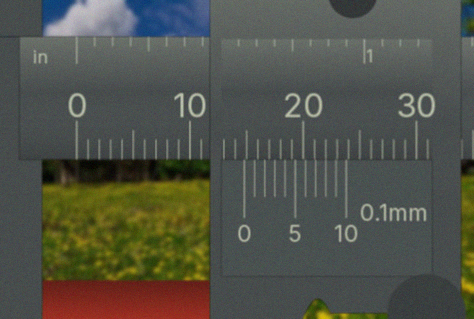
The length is 14.8mm
